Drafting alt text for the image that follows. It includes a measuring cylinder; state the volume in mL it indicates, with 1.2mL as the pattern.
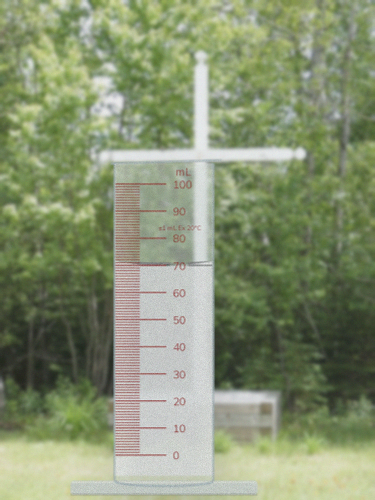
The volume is 70mL
